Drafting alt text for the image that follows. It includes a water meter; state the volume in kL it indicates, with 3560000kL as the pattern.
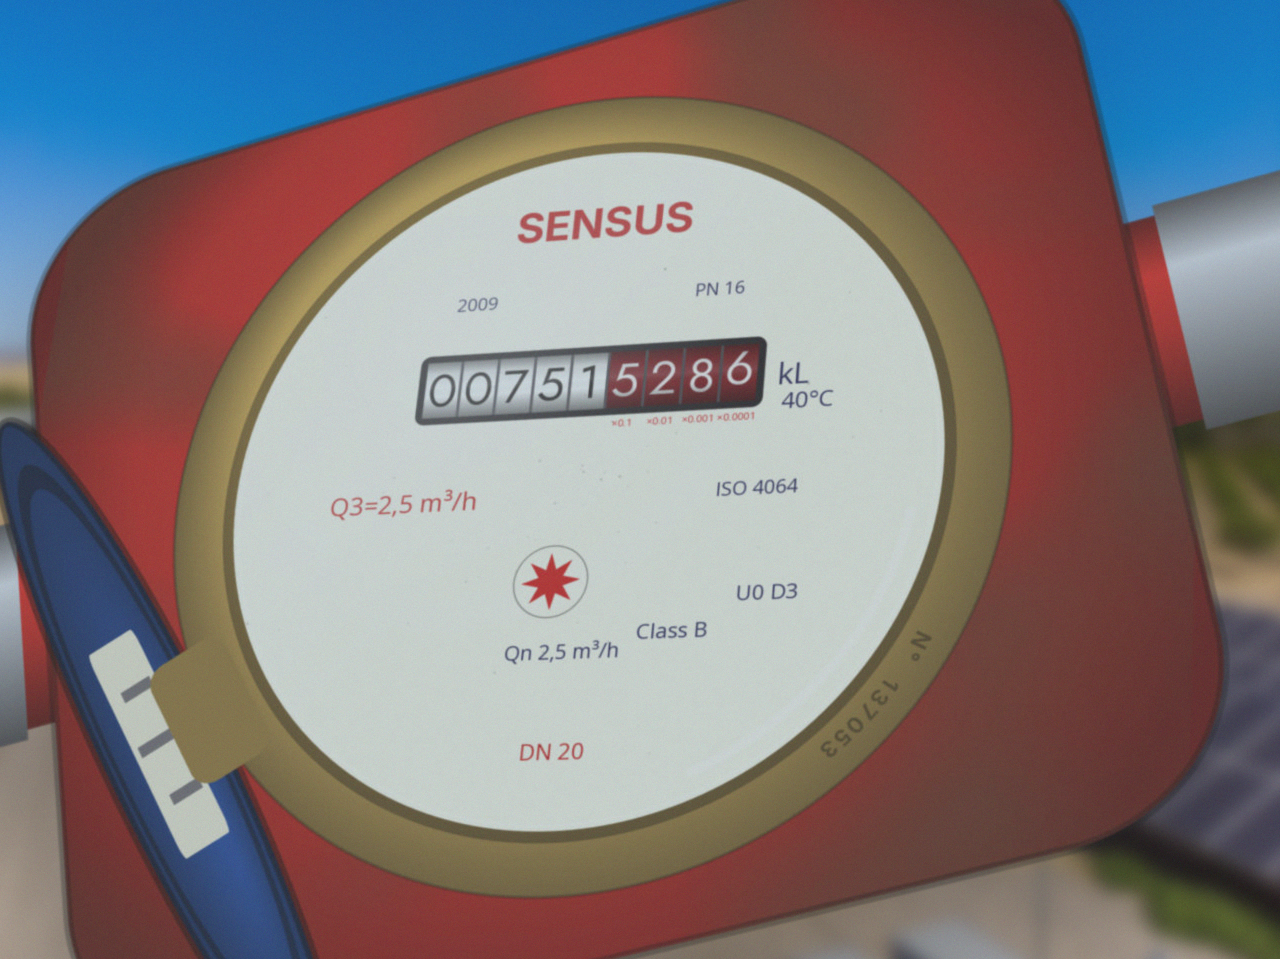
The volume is 751.5286kL
